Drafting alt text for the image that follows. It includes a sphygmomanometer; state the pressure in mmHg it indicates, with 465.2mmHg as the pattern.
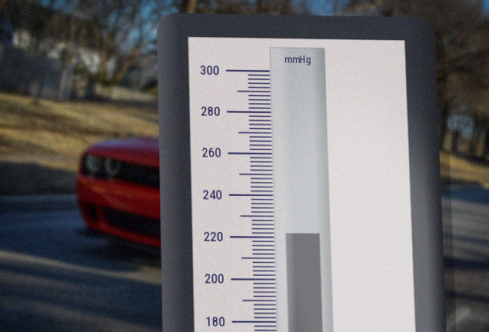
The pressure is 222mmHg
